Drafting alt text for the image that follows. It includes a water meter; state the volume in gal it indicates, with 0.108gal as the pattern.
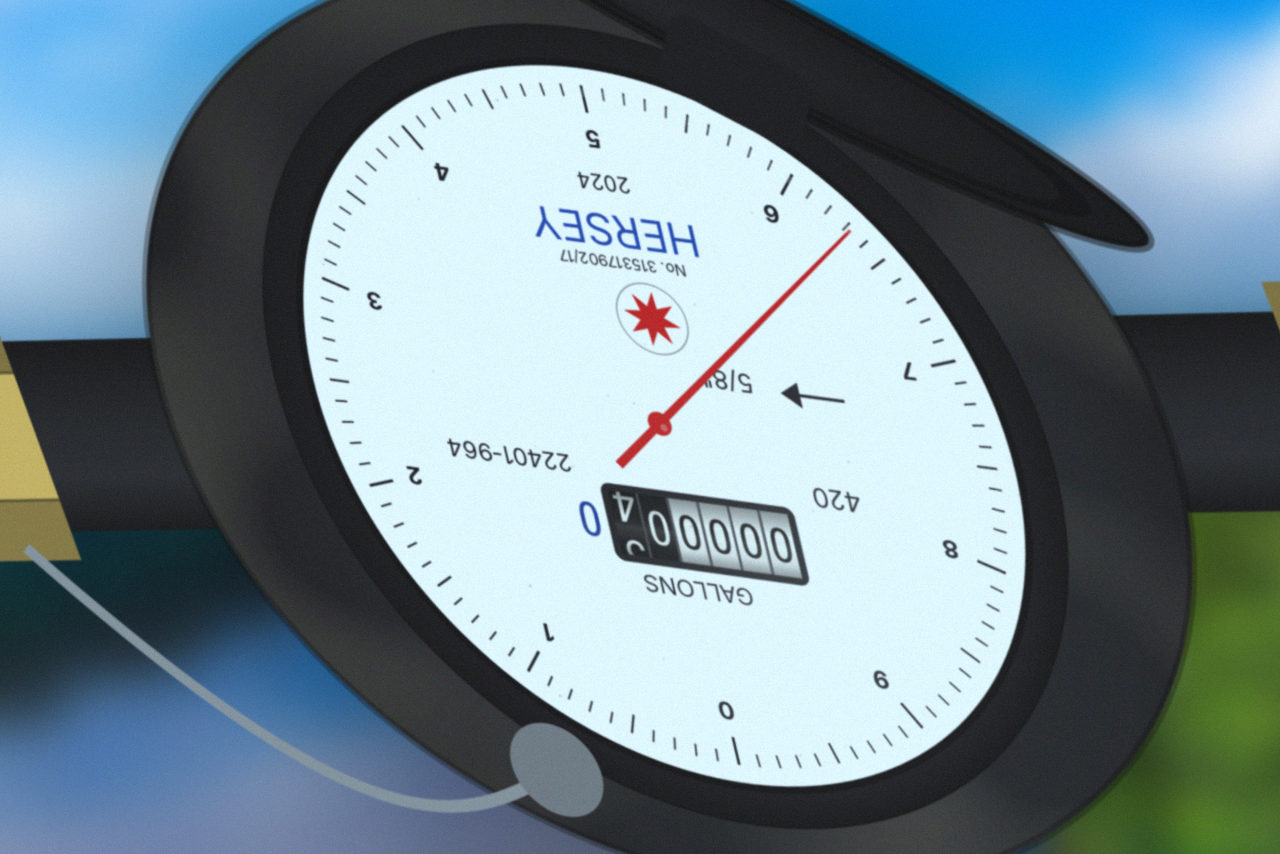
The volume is 36.3gal
